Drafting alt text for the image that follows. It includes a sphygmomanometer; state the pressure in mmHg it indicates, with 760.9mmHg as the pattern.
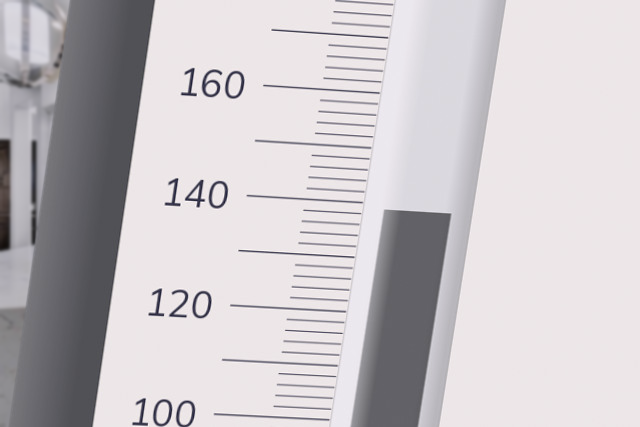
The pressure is 139mmHg
